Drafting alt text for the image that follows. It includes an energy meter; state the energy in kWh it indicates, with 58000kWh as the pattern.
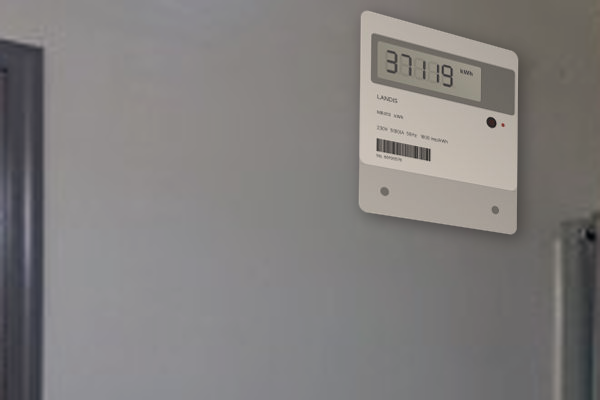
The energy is 37119kWh
